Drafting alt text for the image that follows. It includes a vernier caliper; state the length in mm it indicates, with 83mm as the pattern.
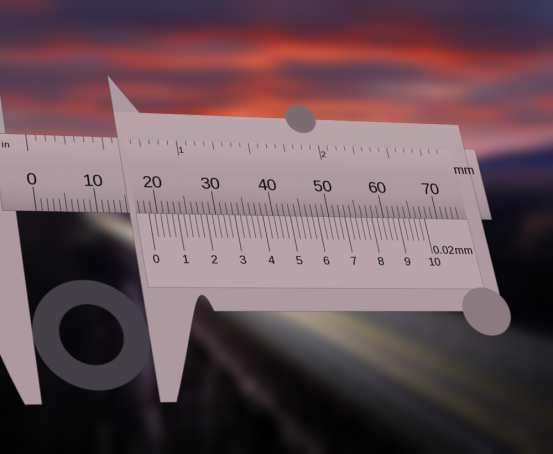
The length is 18.6mm
